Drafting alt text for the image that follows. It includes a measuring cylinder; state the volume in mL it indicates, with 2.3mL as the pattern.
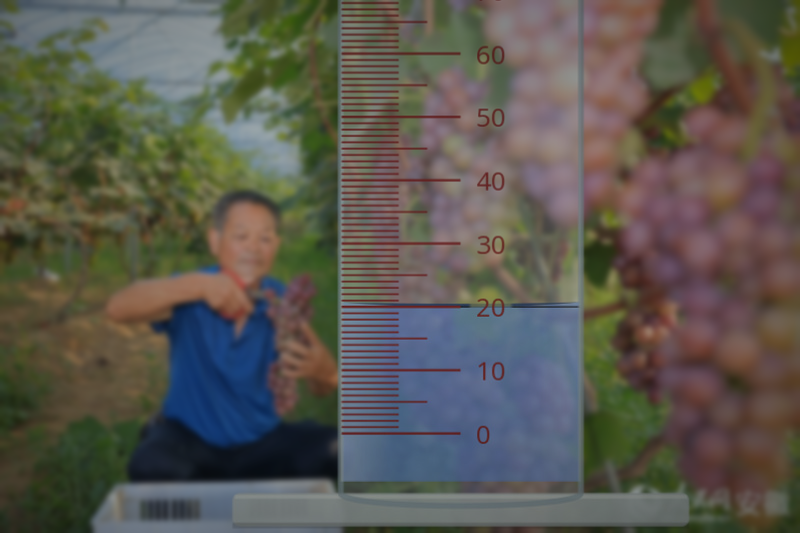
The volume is 20mL
